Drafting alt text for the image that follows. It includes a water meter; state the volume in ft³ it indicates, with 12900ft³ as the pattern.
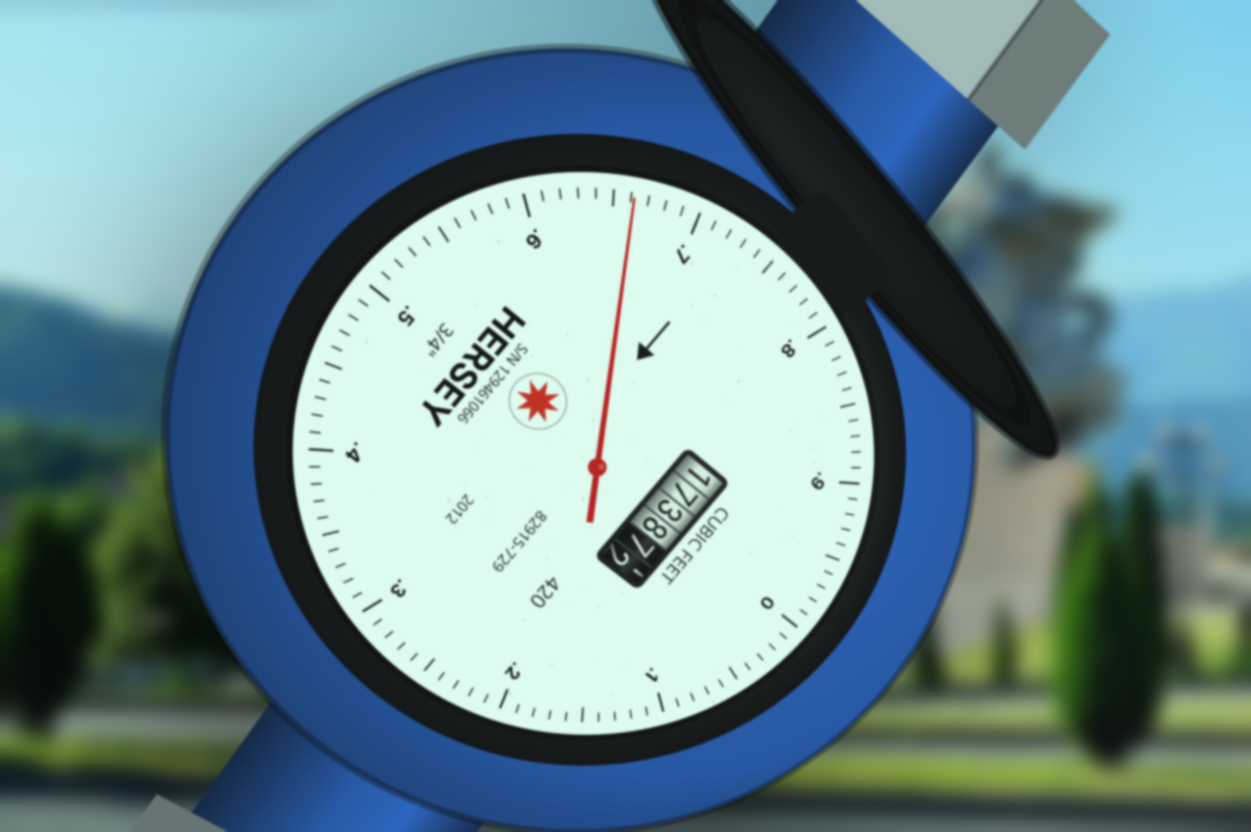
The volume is 173871.66ft³
